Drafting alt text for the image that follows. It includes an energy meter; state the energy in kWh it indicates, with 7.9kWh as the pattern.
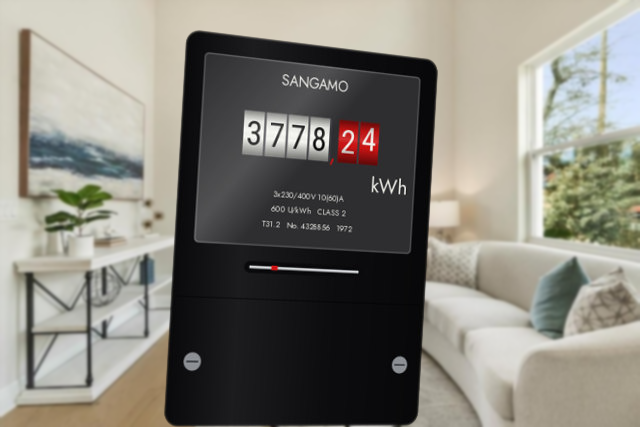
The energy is 3778.24kWh
